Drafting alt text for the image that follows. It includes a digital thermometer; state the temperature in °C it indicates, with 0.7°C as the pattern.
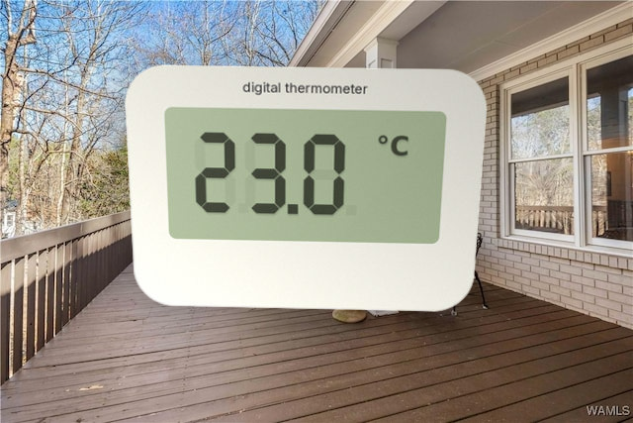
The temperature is 23.0°C
